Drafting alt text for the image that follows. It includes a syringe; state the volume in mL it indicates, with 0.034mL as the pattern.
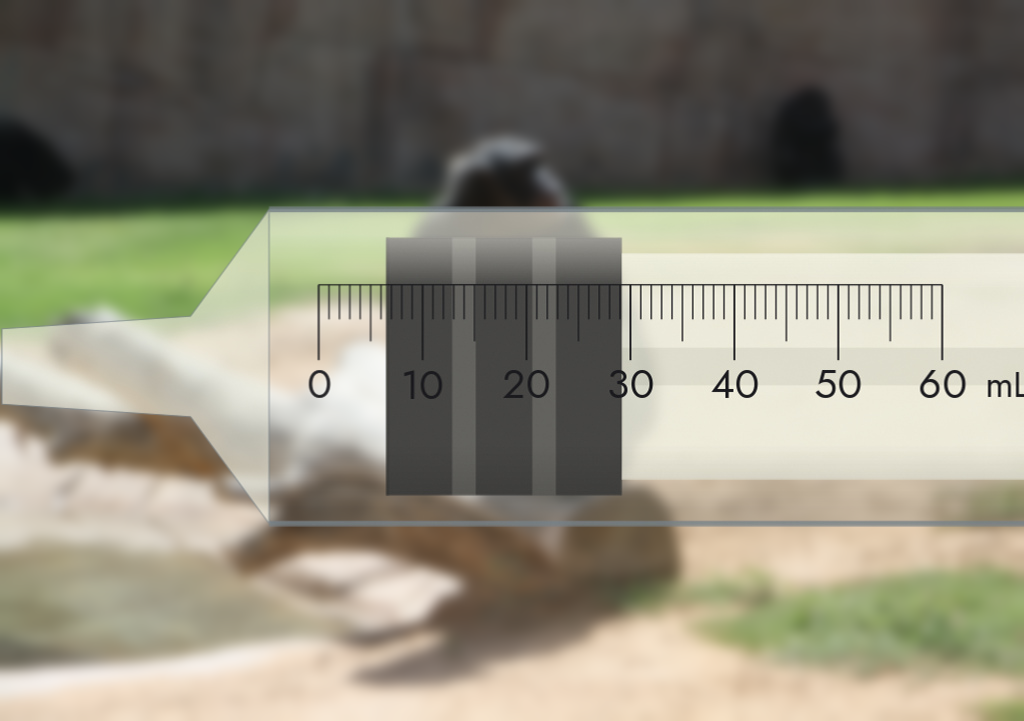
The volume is 6.5mL
